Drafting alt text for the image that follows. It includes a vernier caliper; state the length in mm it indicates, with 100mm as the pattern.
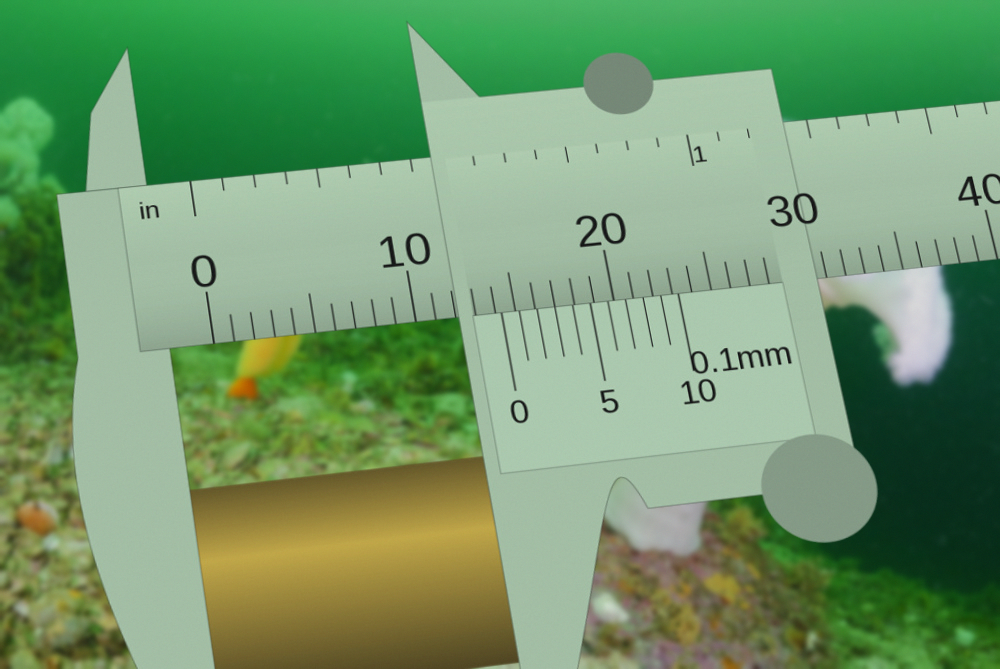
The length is 14.3mm
